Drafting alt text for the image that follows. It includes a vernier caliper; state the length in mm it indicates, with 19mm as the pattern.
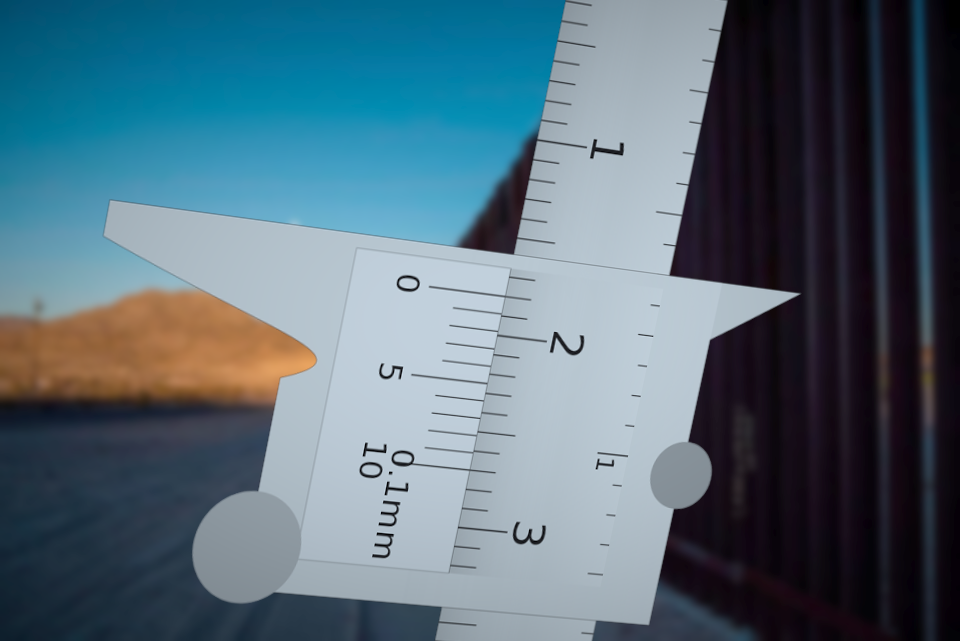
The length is 18.0mm
